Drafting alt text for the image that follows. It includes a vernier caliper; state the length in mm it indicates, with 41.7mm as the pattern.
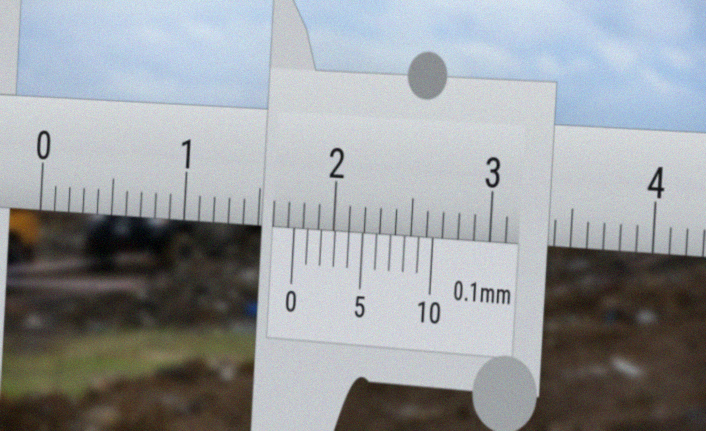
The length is 17.4mm
